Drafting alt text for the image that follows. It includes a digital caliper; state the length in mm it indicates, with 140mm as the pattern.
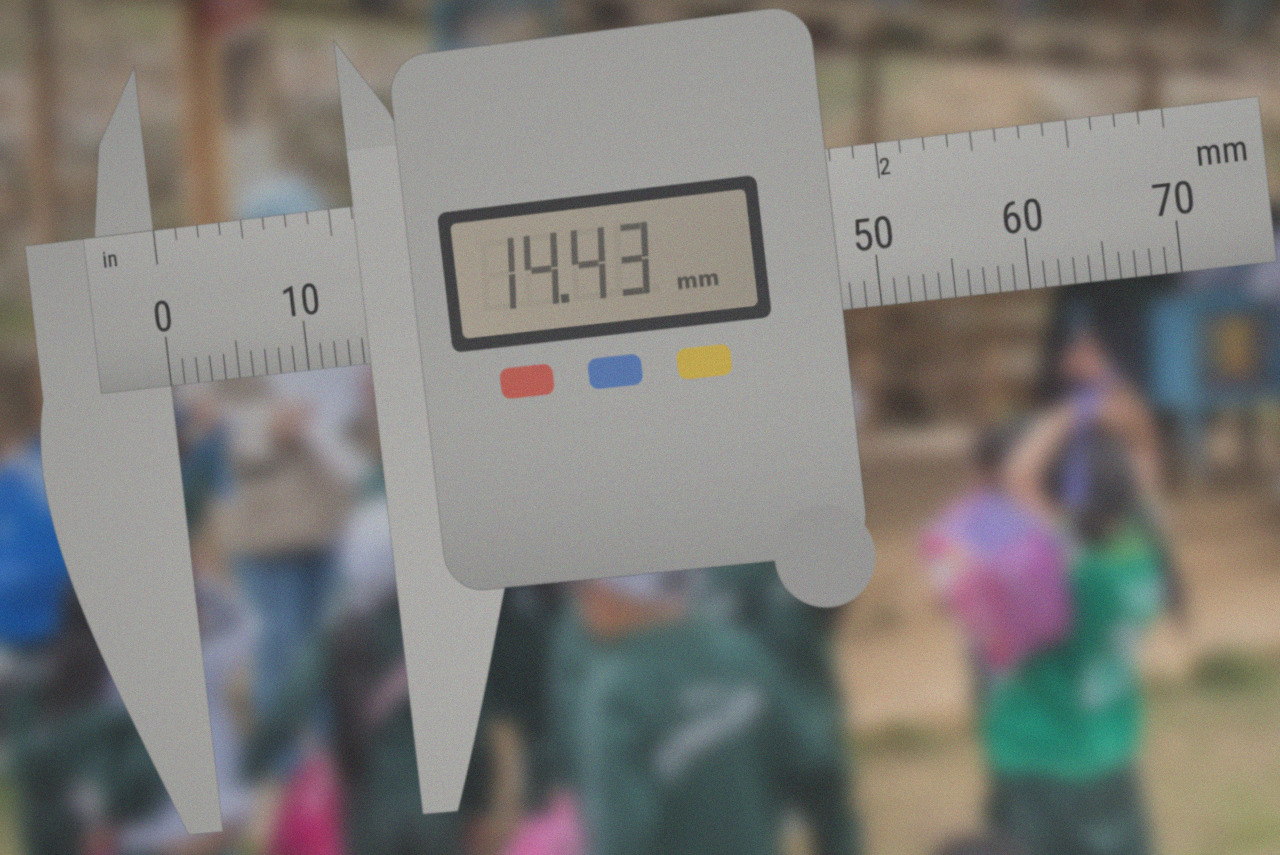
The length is 14.43mm
